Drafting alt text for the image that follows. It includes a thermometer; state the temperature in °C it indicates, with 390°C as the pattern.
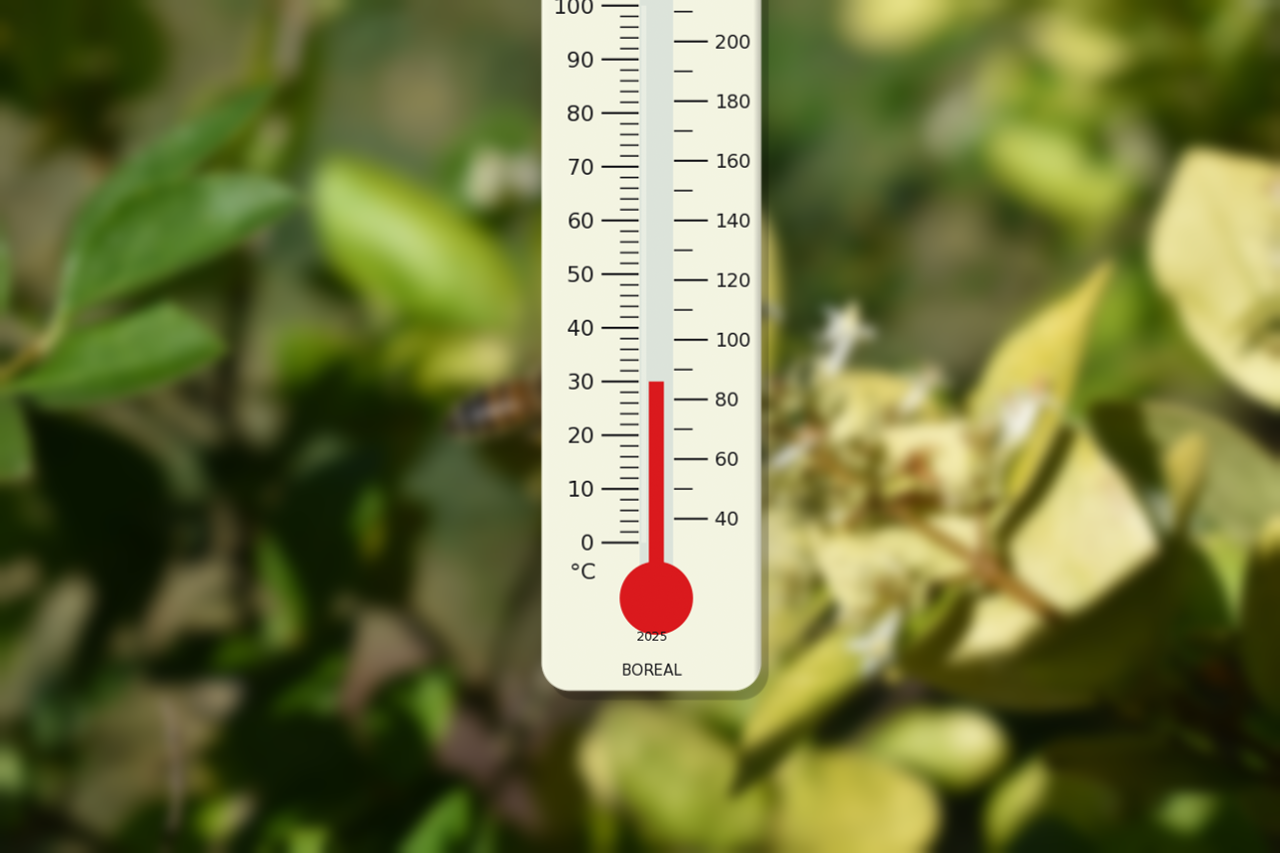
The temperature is 30°C
